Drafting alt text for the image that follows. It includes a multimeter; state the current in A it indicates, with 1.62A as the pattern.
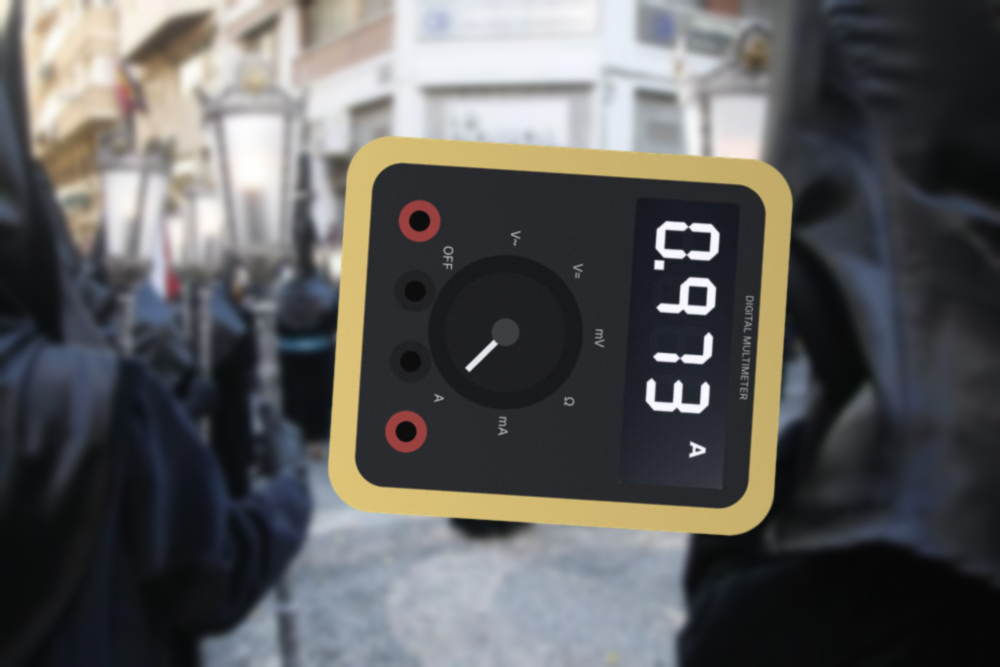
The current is 0.973A
